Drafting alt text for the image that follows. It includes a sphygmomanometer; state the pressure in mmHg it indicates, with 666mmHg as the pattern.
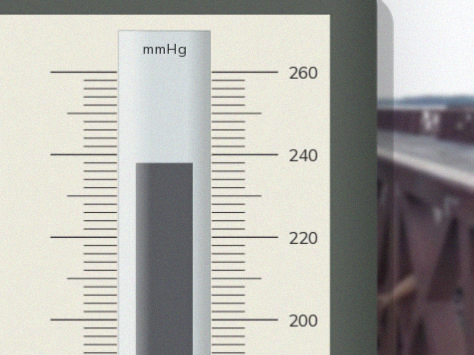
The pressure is 238mmHg
